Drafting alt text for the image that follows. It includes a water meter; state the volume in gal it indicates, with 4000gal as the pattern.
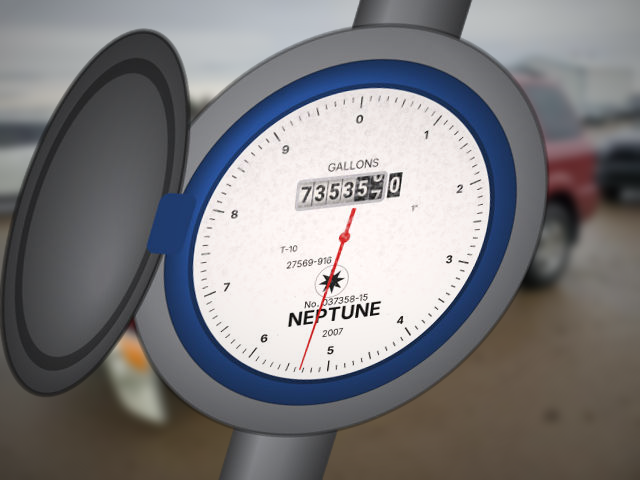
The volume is 7353565.3gal
